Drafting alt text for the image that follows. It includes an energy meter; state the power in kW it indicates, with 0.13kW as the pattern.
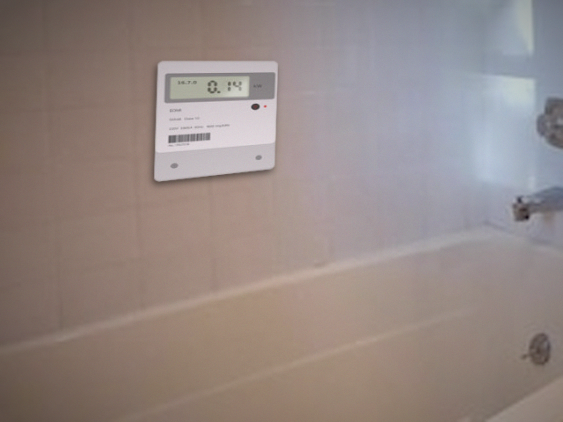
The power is 0.14kW
